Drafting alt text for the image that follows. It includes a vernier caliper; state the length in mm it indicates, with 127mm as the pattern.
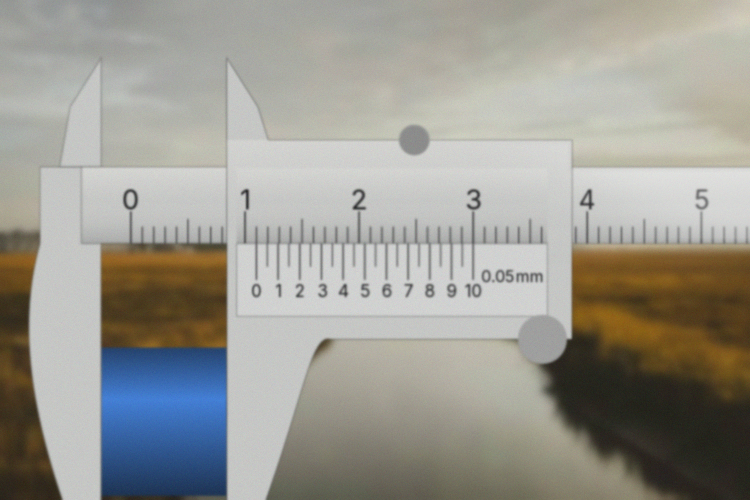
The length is 11.0mm
